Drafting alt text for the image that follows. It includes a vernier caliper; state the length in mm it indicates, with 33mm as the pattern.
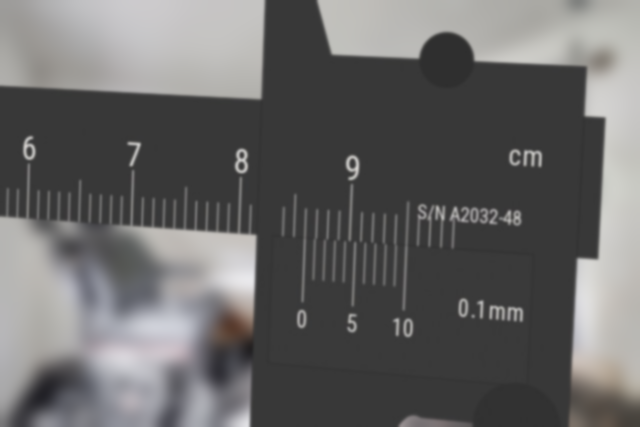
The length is 86.0mm
